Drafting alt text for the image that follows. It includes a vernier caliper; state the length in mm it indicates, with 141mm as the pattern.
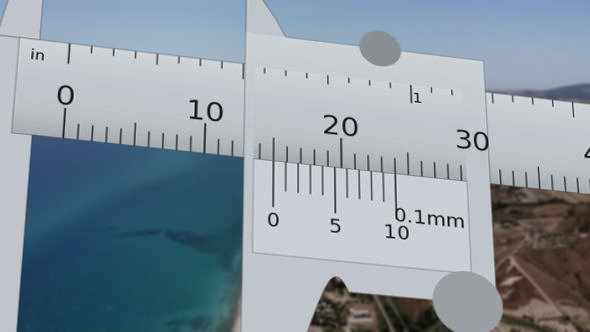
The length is 15.0mm
